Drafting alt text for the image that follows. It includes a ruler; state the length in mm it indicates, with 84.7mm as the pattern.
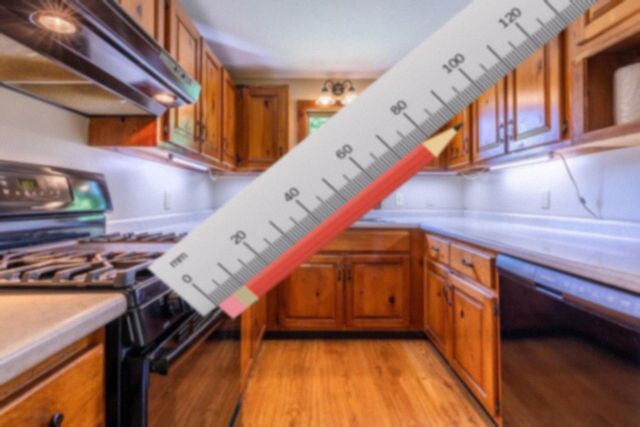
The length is 90mm
